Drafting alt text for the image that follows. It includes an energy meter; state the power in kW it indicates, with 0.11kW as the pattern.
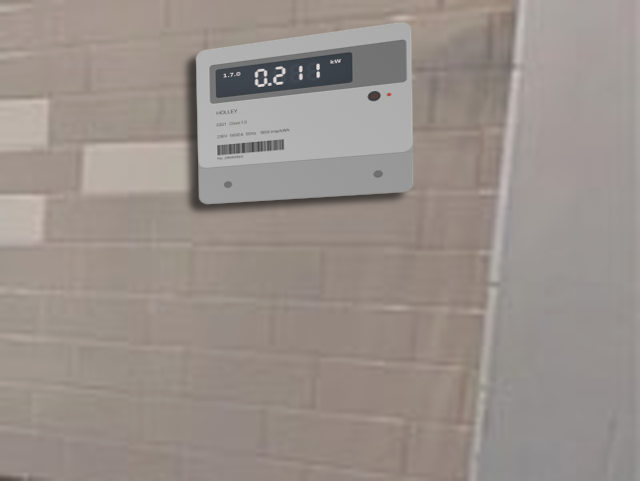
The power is 0.211kW
